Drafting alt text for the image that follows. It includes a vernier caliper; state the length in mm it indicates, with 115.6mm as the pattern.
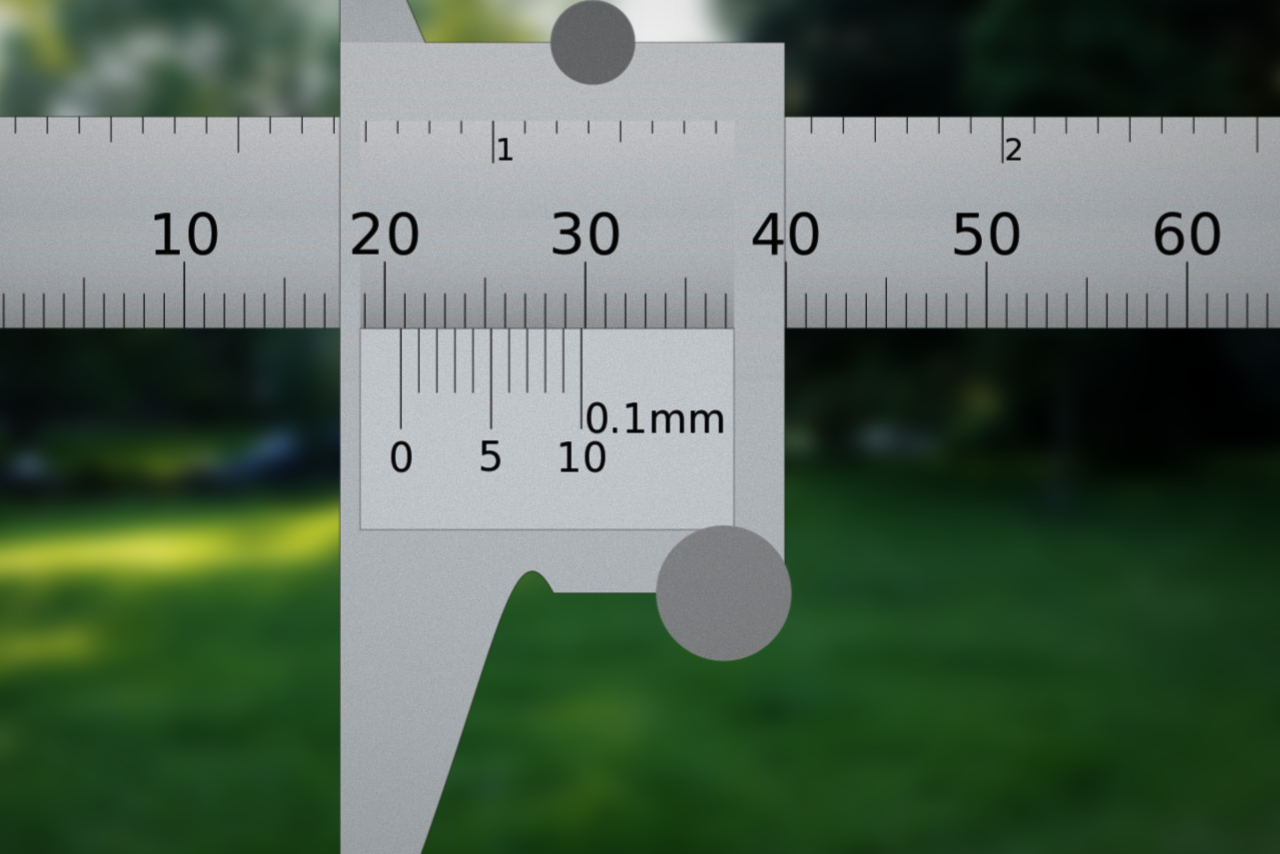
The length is 20.8mm
